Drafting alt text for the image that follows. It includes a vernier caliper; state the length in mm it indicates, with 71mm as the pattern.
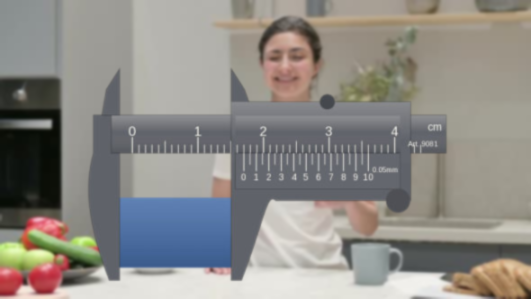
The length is 17.0mm
